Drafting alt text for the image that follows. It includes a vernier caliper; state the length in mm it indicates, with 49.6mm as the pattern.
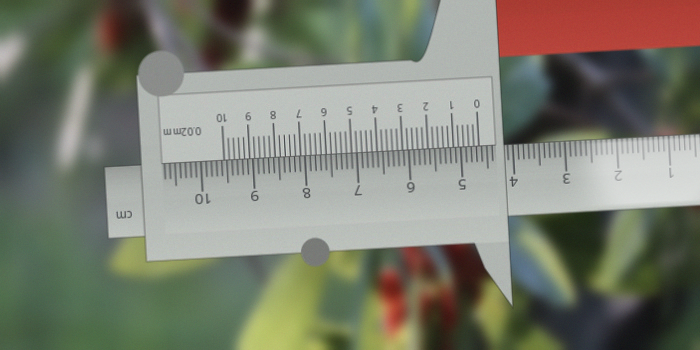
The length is 46.5mm
